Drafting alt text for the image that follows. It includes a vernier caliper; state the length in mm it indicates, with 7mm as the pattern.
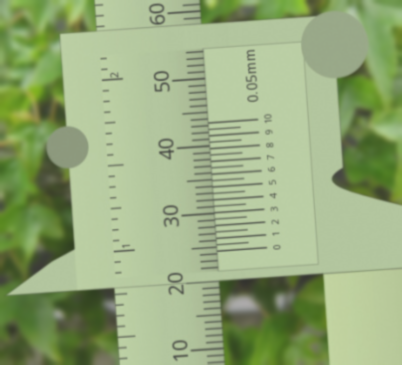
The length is 24.4mm
